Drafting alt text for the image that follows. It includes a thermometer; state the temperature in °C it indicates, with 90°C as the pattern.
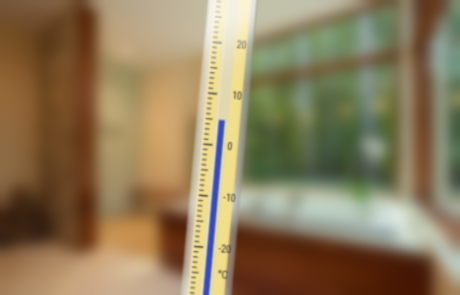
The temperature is 5°C
